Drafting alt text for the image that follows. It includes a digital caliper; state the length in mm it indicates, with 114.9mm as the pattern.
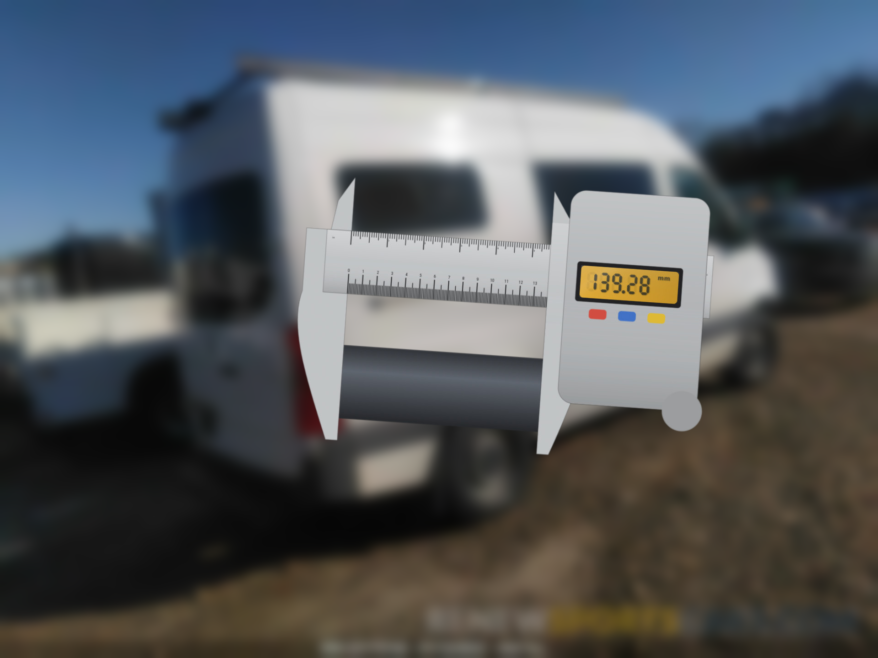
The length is 139.28mm
